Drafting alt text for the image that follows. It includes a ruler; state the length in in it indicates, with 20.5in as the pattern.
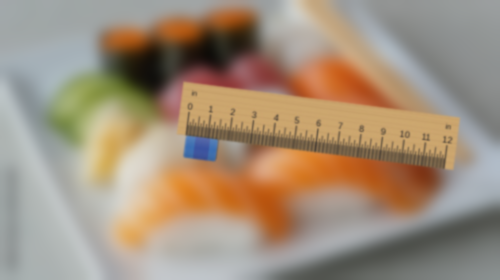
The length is 1.5in
